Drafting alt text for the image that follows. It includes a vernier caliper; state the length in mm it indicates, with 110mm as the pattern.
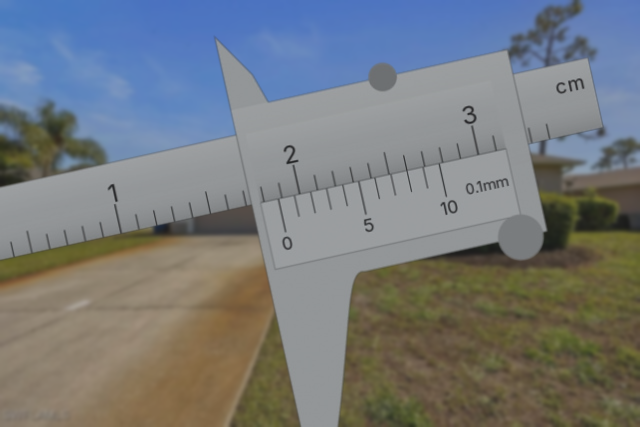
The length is 18.8mm
